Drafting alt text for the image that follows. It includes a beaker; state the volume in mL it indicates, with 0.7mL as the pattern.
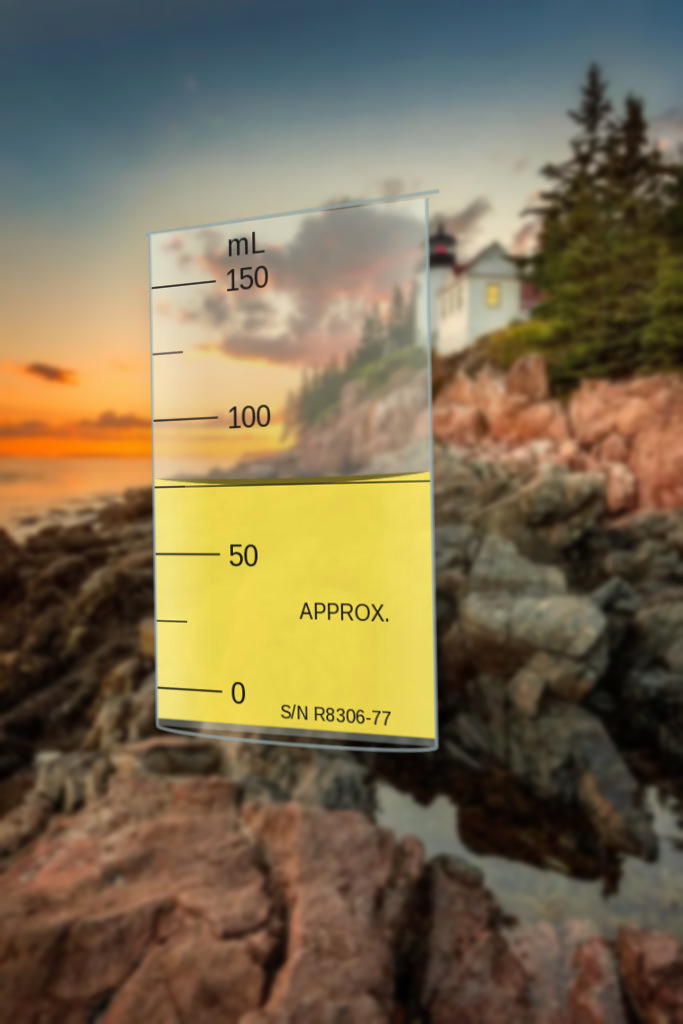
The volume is 75mL
